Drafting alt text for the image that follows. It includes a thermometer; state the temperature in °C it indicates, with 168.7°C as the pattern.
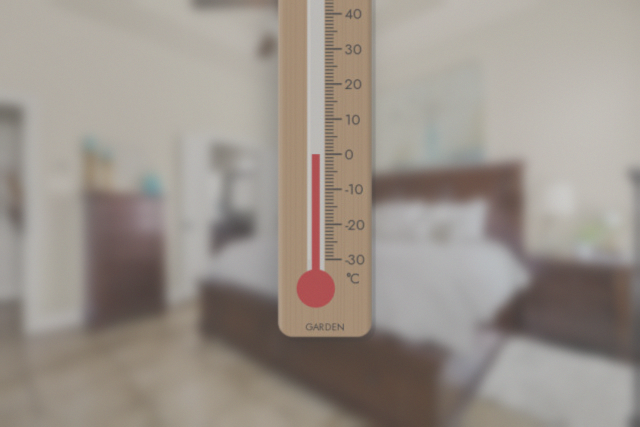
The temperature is 0°C
